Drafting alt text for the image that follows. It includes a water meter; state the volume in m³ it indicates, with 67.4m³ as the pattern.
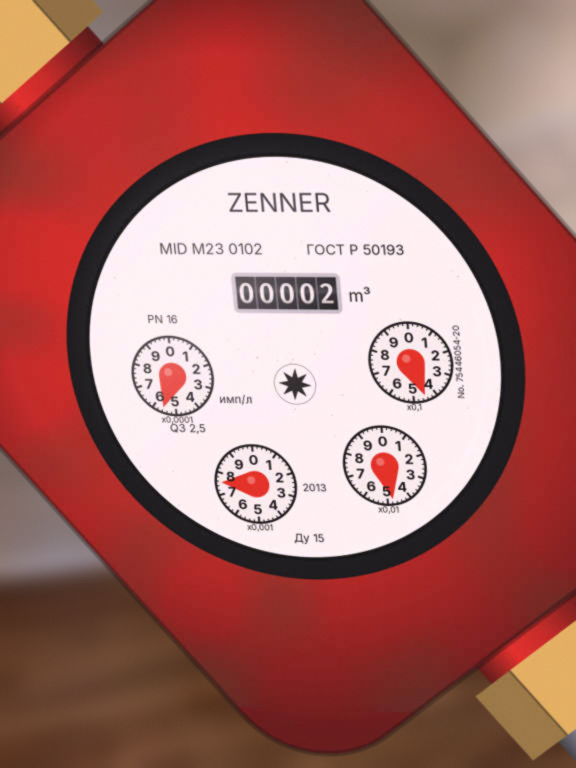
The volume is 2.4475m³
